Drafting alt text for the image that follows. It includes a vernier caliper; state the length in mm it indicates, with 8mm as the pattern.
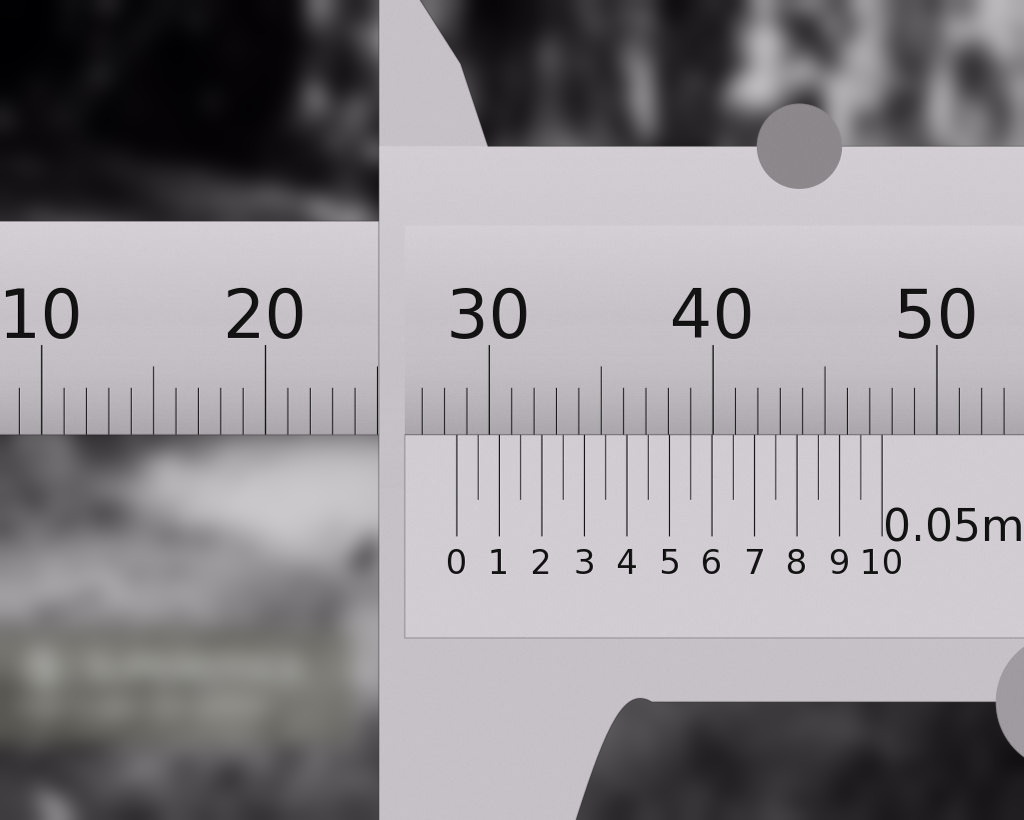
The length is 28.55mm
